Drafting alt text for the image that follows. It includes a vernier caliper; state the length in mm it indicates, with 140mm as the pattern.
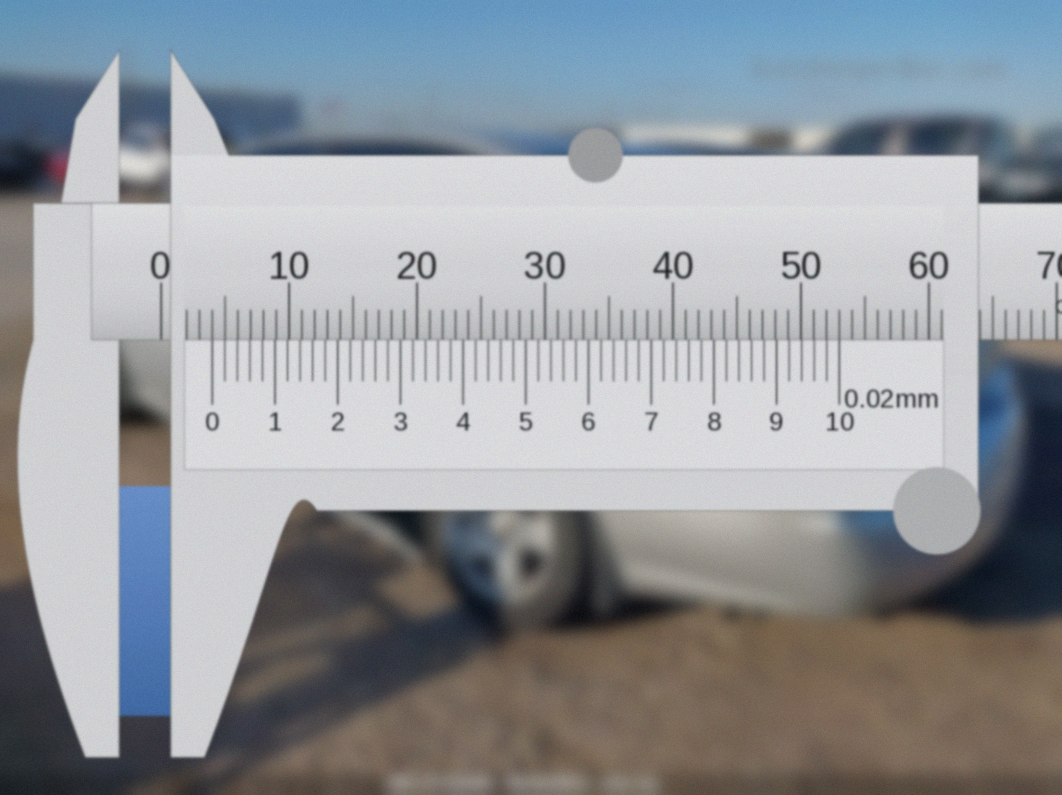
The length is 4.0mm
